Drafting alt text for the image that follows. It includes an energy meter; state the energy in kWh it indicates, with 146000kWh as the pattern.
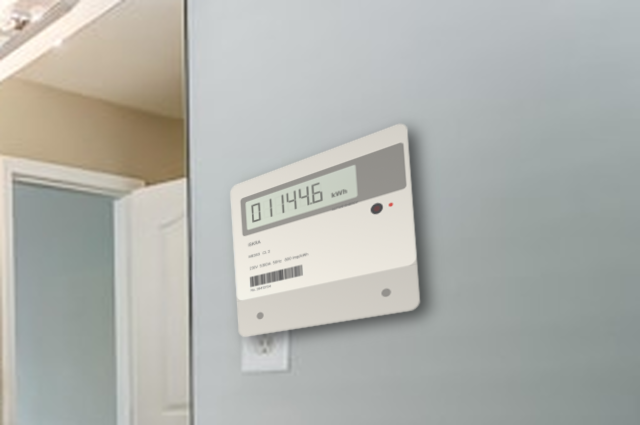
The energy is 1144.6kWh
